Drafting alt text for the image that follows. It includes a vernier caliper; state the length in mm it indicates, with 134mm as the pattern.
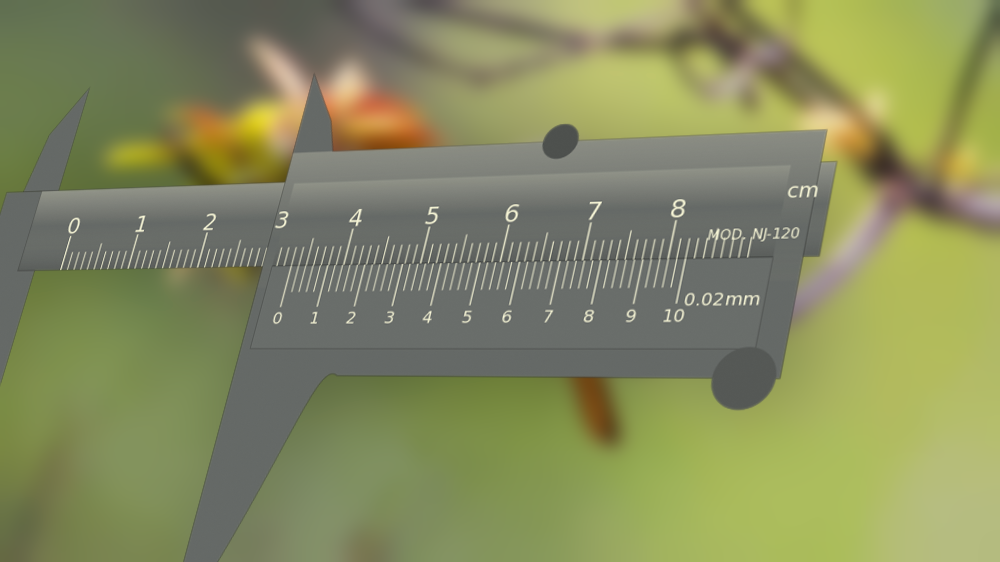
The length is 33.0mm
